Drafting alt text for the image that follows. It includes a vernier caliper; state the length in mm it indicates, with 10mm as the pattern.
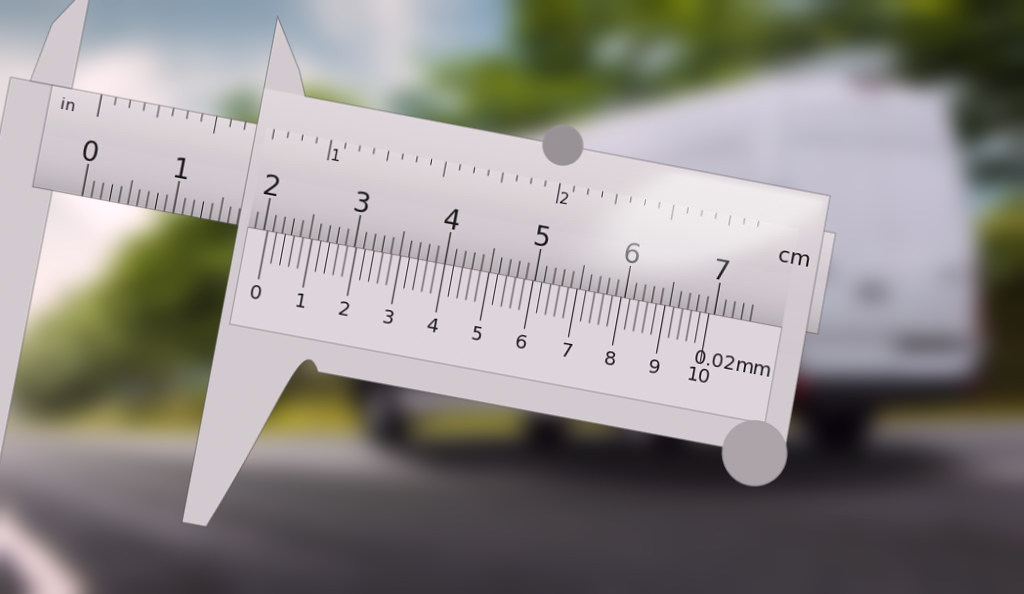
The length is 20.4mm
